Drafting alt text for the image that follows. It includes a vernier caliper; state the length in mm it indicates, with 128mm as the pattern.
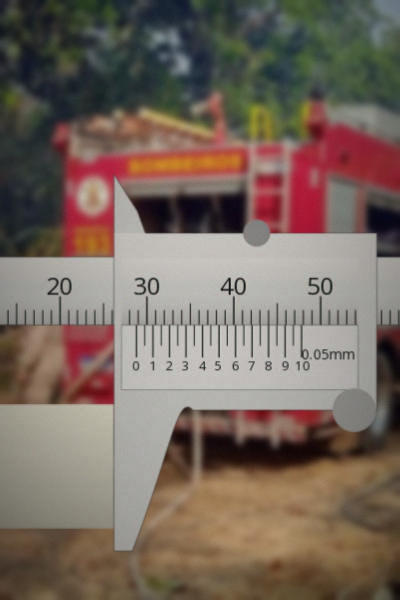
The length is 28.8mm
